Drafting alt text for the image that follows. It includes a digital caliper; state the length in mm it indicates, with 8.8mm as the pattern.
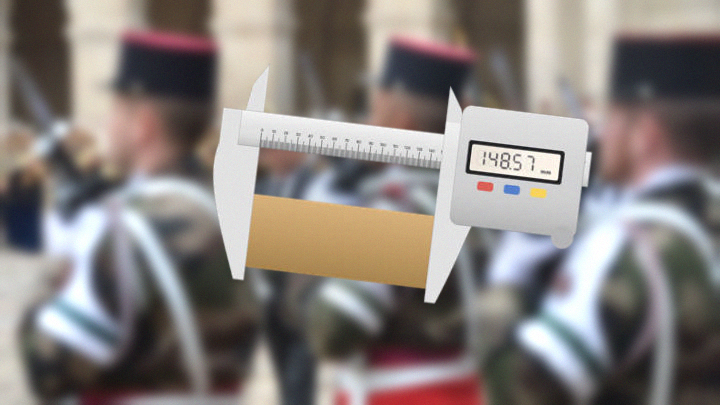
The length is 148.57mm
